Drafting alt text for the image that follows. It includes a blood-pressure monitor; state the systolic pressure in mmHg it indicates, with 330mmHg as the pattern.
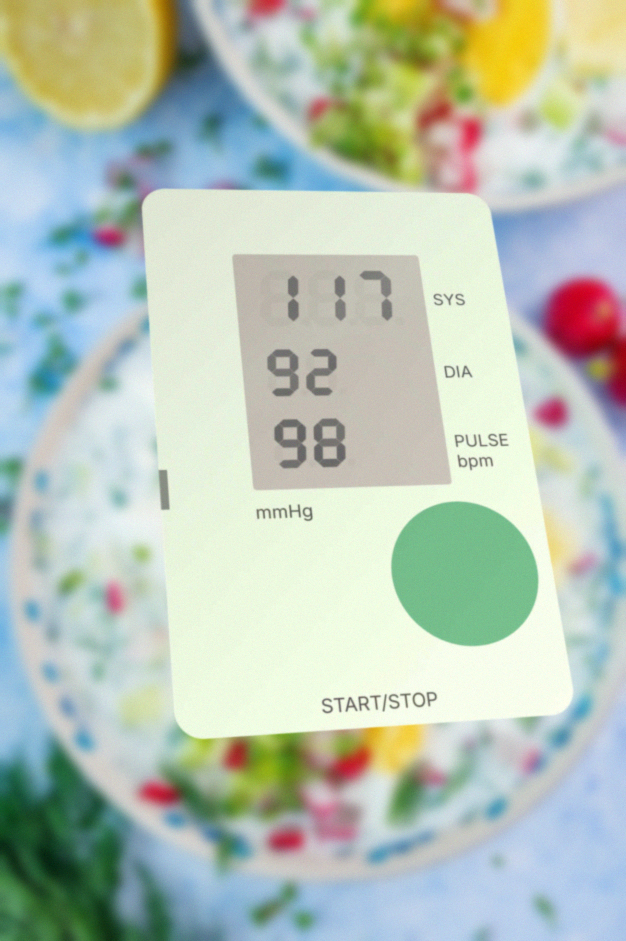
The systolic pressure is 117mmHg
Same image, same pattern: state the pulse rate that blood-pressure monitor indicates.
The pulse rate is 98bpm
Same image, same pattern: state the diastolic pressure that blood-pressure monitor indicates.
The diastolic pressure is 92mmHg
